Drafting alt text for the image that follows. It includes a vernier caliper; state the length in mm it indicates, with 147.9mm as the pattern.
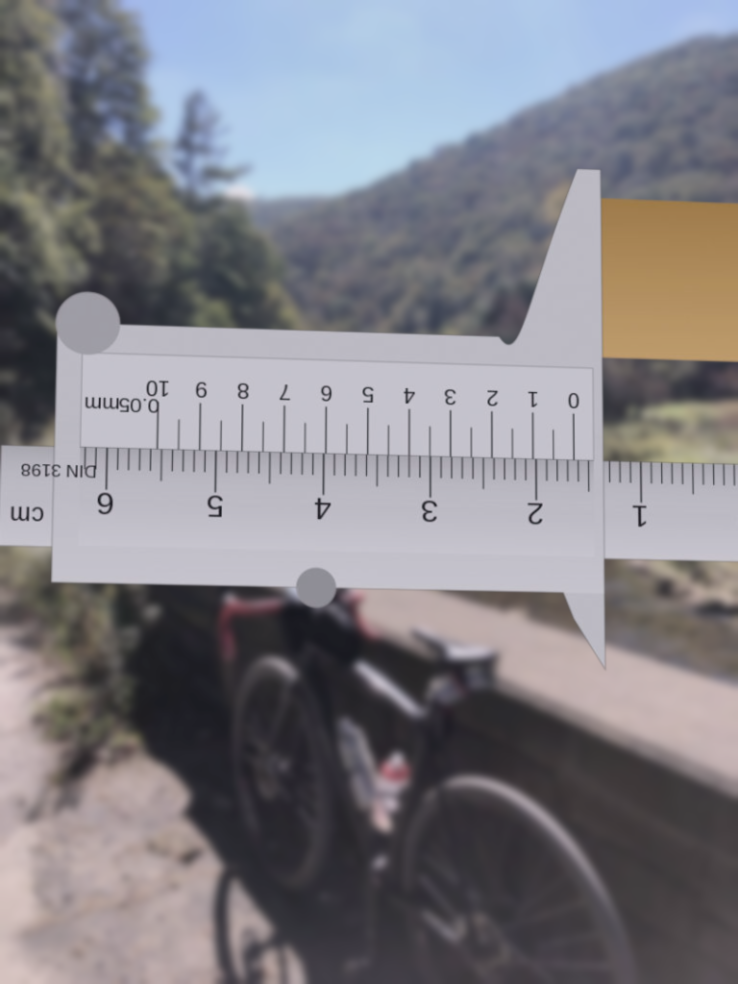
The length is 16.4mm
